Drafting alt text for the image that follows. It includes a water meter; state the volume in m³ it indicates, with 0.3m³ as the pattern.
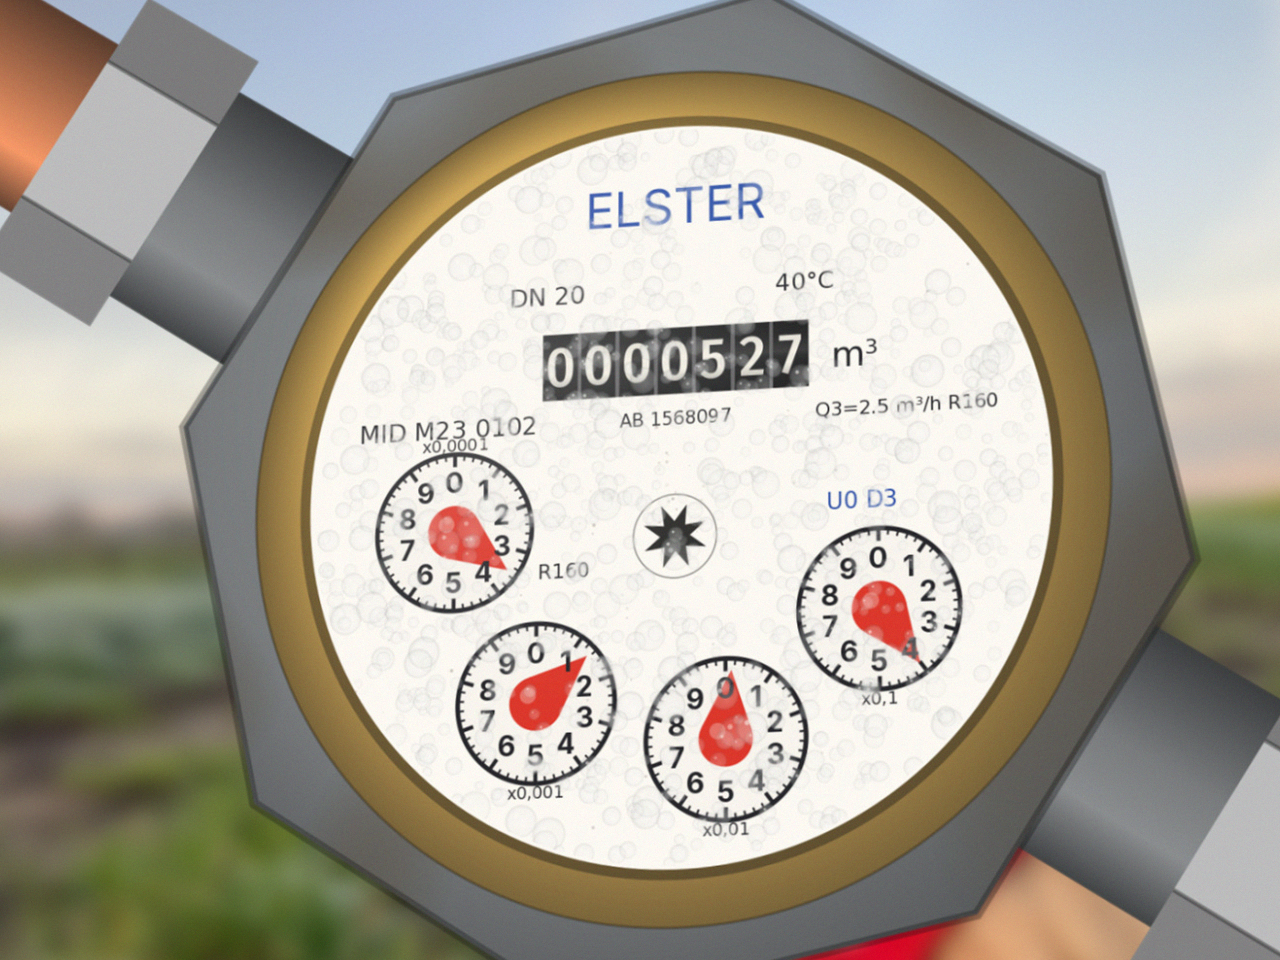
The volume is 527.4013m³
